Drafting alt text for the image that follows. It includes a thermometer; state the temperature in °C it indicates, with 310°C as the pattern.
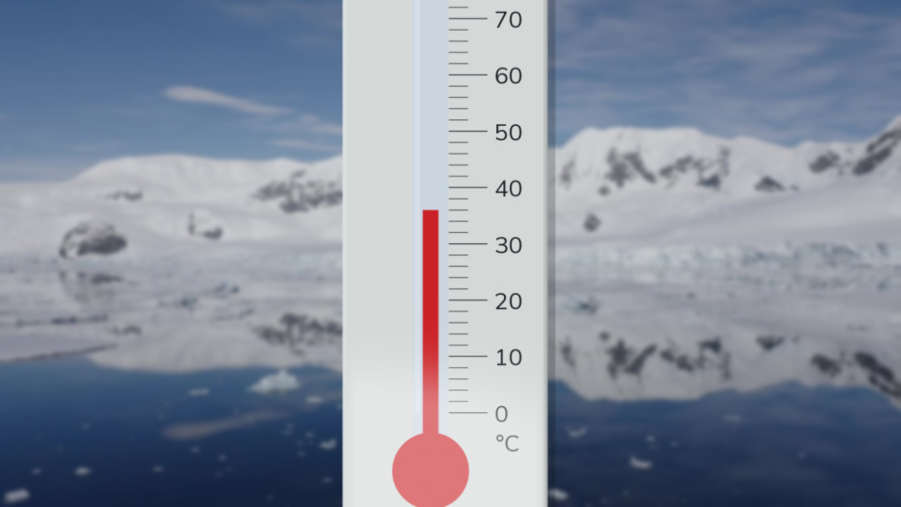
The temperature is 36°C
